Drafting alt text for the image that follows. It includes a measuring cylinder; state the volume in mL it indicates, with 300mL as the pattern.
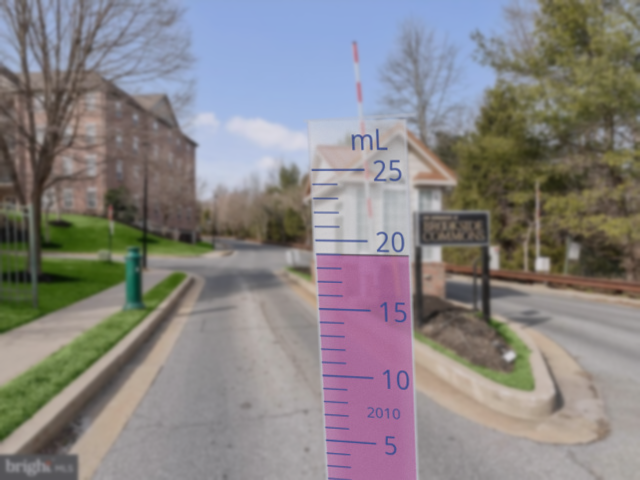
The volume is 19mL
